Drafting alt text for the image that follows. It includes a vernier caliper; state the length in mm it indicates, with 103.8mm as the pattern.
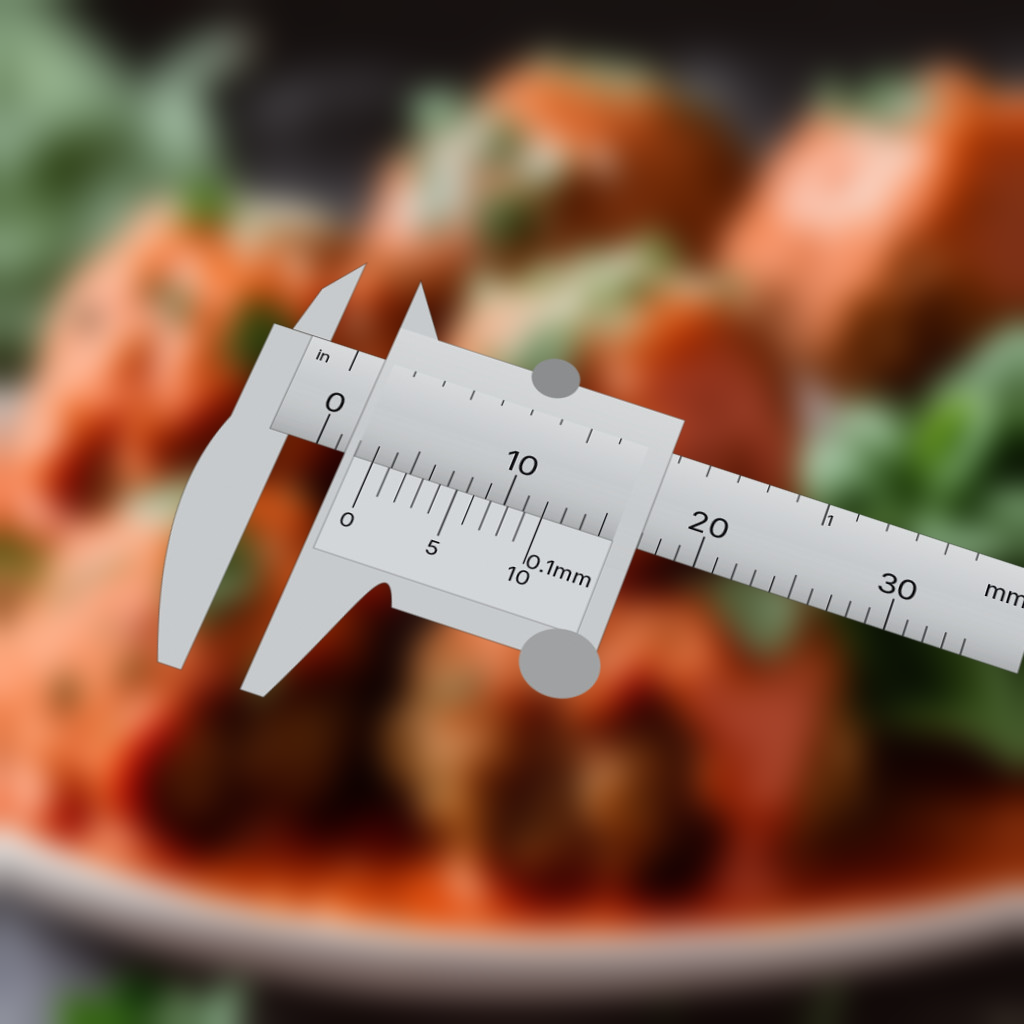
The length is 3.0mm
